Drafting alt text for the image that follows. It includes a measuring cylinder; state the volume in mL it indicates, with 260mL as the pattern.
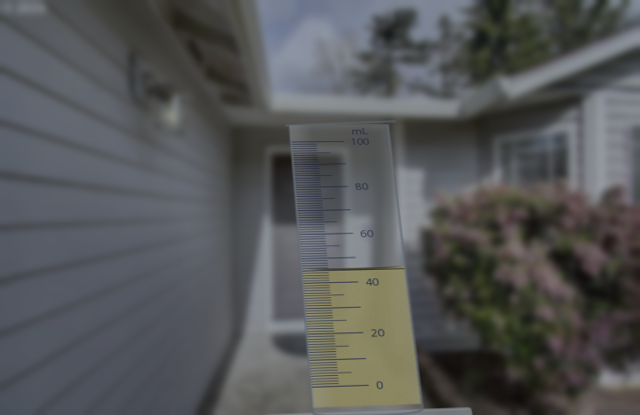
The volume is 45mL
